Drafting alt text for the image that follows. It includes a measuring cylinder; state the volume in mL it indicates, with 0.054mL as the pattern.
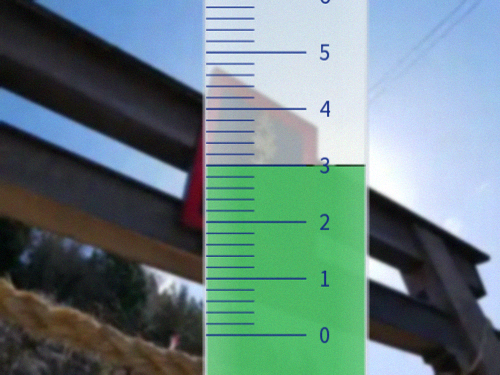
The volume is 3mL
